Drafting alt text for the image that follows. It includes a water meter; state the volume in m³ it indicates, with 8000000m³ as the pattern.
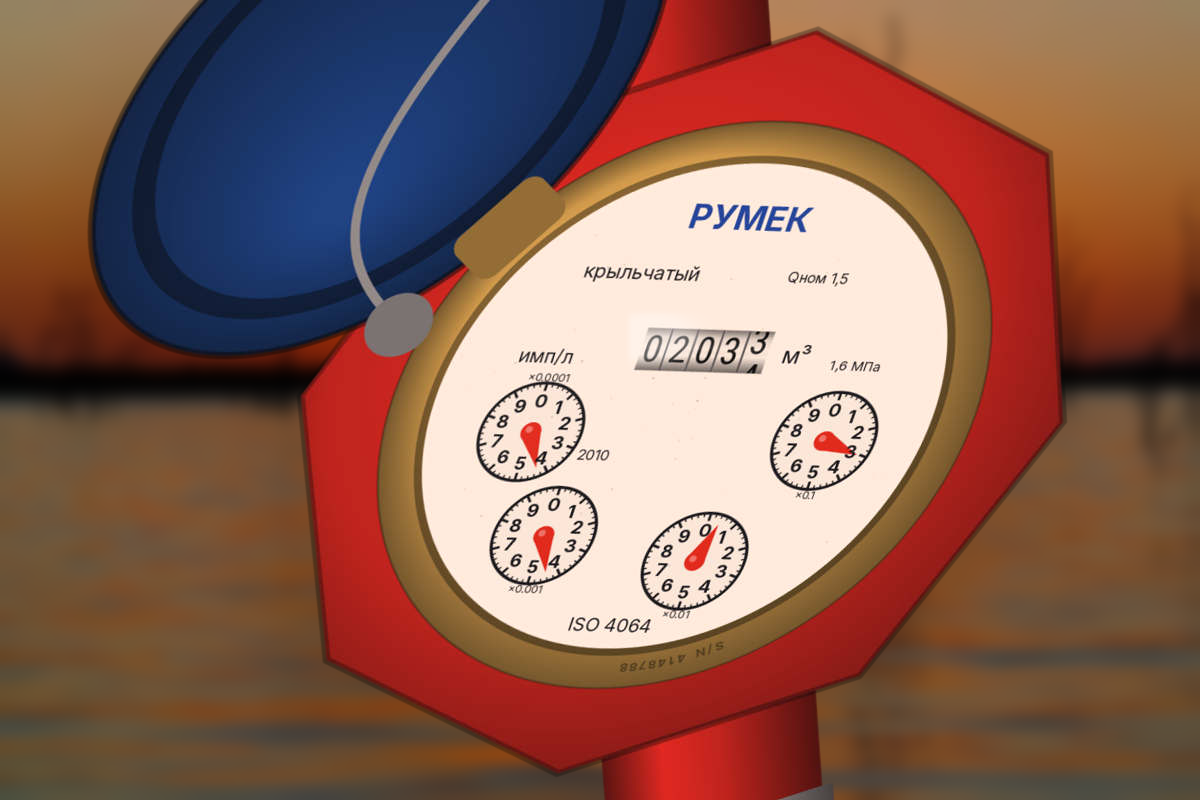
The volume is 2033.3044m³
